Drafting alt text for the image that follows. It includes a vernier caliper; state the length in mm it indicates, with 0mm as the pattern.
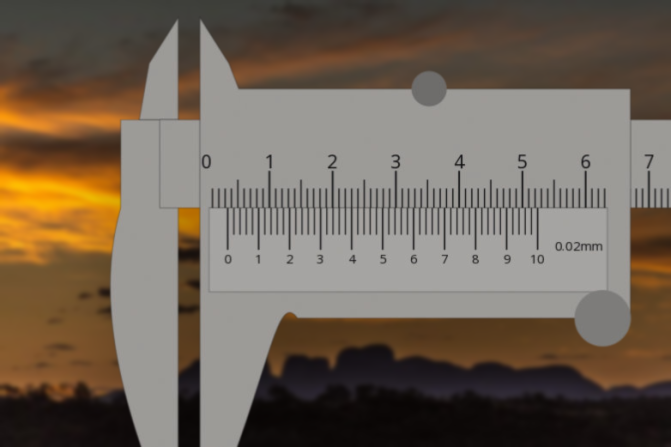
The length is 3.4mm
